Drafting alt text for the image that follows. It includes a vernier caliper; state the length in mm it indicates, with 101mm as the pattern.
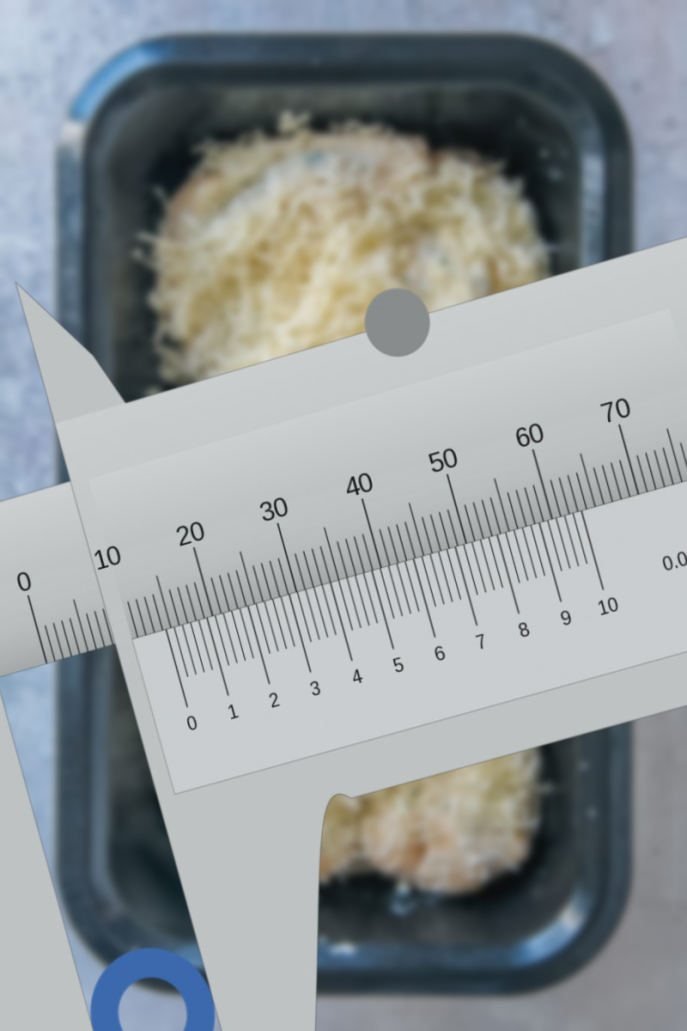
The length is 14.4mm
